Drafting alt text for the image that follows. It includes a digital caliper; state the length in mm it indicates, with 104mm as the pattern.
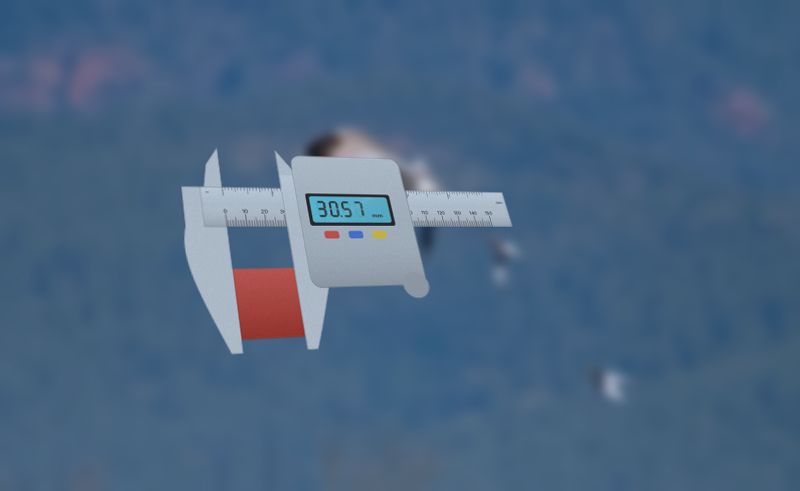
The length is 30.57mm
